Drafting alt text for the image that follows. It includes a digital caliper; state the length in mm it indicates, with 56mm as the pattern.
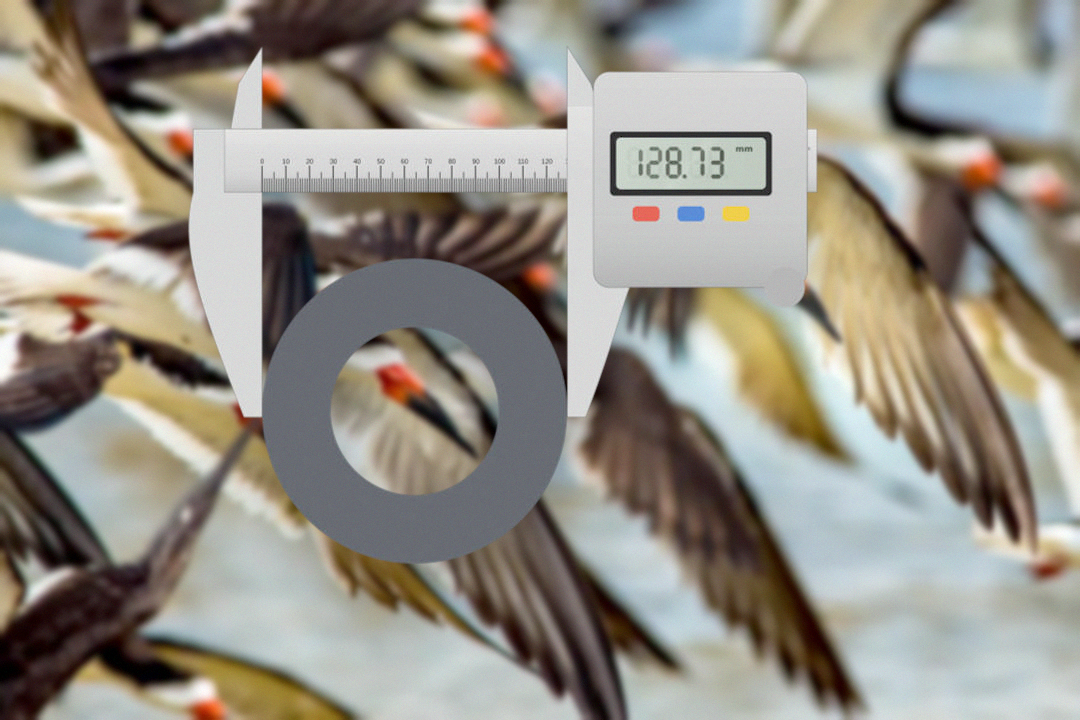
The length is 128.73mm
